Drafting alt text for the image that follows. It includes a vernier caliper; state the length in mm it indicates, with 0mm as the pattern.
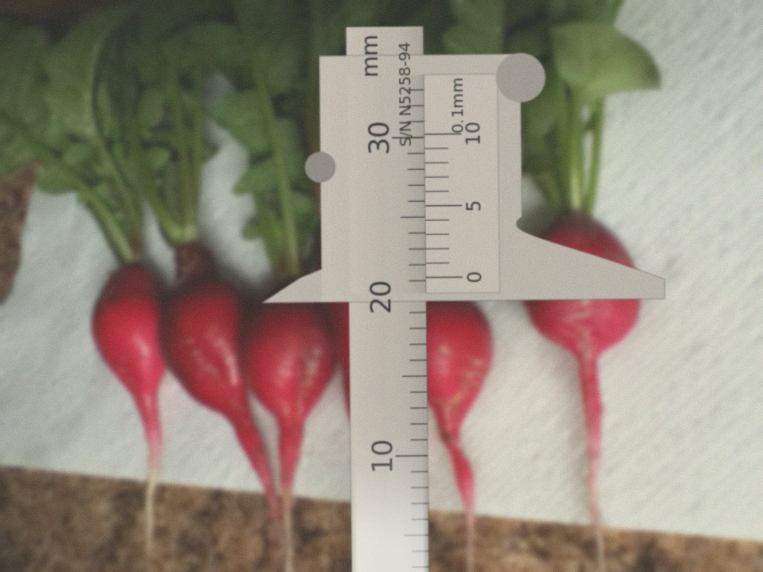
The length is 21.2mm
